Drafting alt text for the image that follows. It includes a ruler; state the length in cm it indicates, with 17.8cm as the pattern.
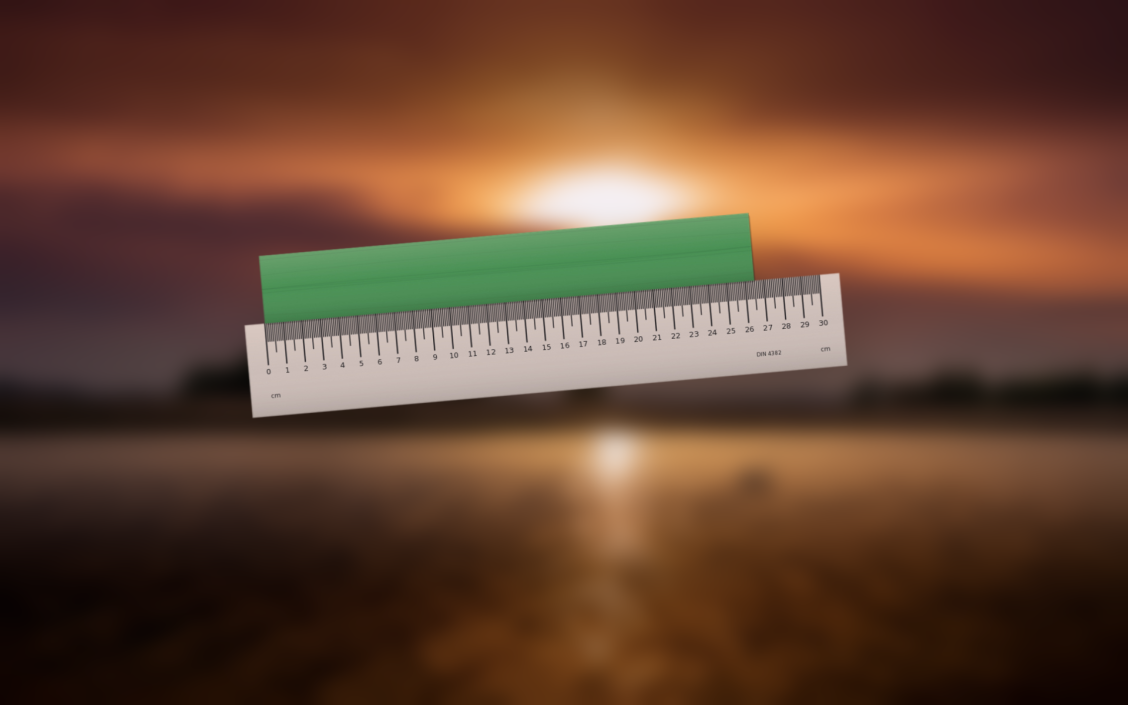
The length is 26.5cm
